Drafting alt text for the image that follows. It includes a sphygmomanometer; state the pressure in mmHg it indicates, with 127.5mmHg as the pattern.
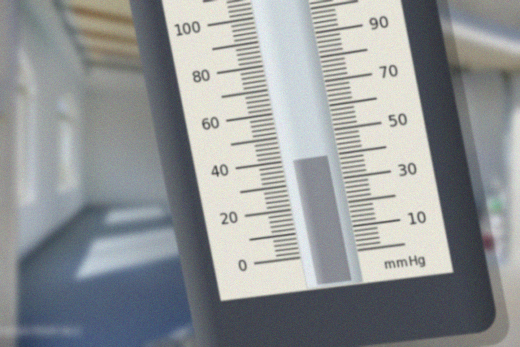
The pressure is 40mmHg
